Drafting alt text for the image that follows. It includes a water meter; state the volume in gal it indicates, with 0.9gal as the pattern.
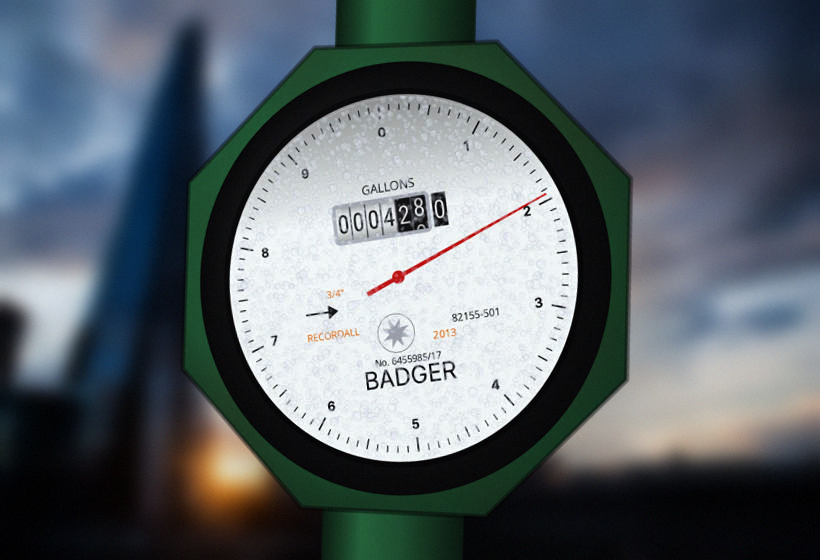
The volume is 4281.9gal
